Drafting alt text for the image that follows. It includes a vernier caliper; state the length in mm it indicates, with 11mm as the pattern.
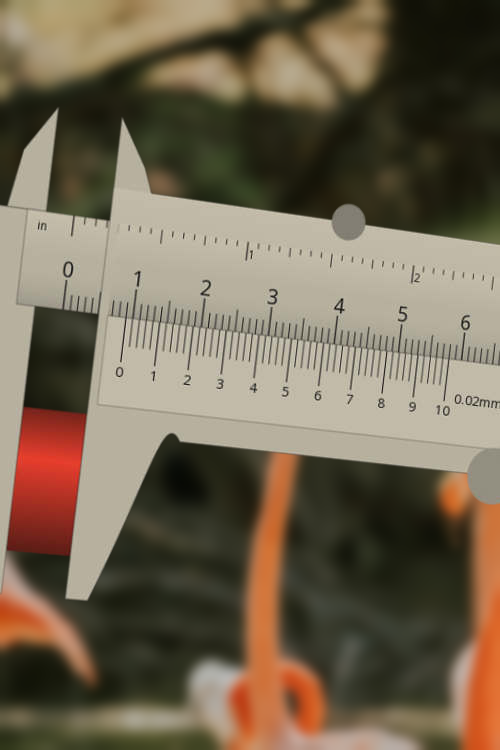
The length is 9.0mm
